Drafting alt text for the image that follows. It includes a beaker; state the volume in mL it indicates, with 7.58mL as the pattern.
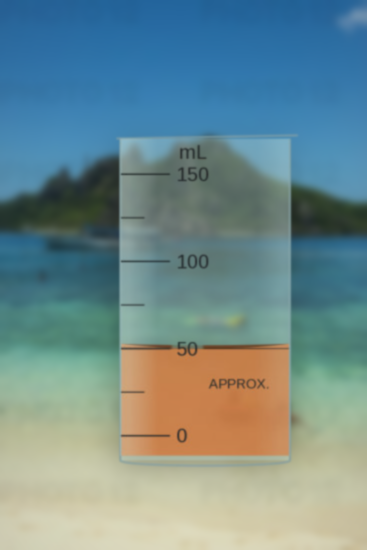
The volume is 50mL
